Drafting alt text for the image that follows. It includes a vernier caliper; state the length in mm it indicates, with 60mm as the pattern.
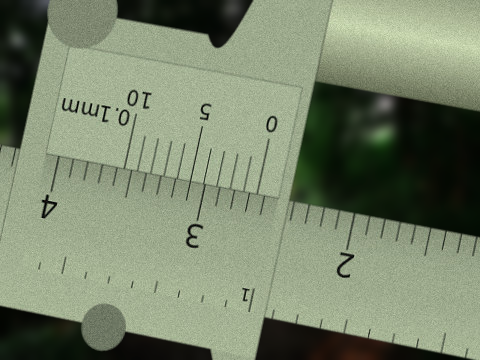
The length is 26.5mm
